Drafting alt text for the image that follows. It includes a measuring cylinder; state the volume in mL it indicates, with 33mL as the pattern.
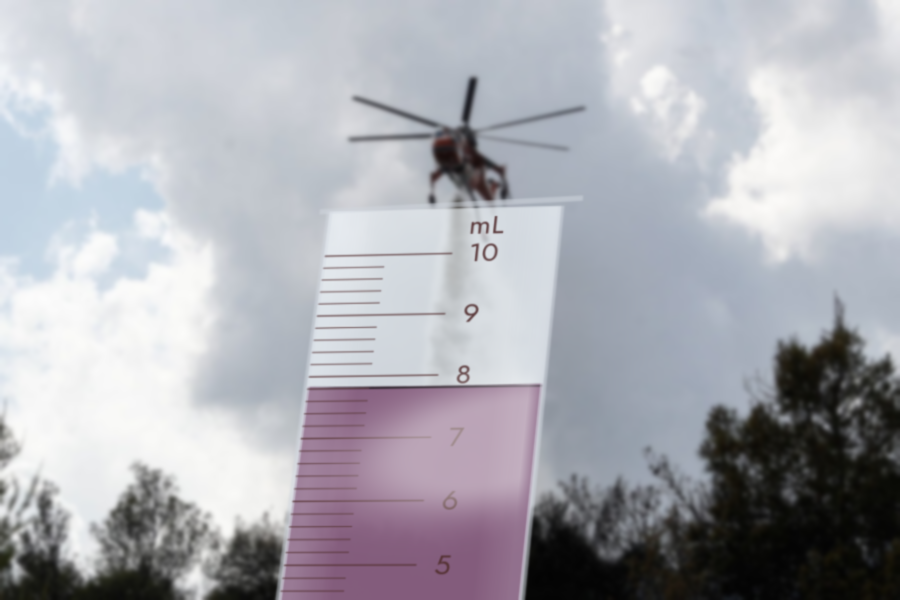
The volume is 7.8mL
